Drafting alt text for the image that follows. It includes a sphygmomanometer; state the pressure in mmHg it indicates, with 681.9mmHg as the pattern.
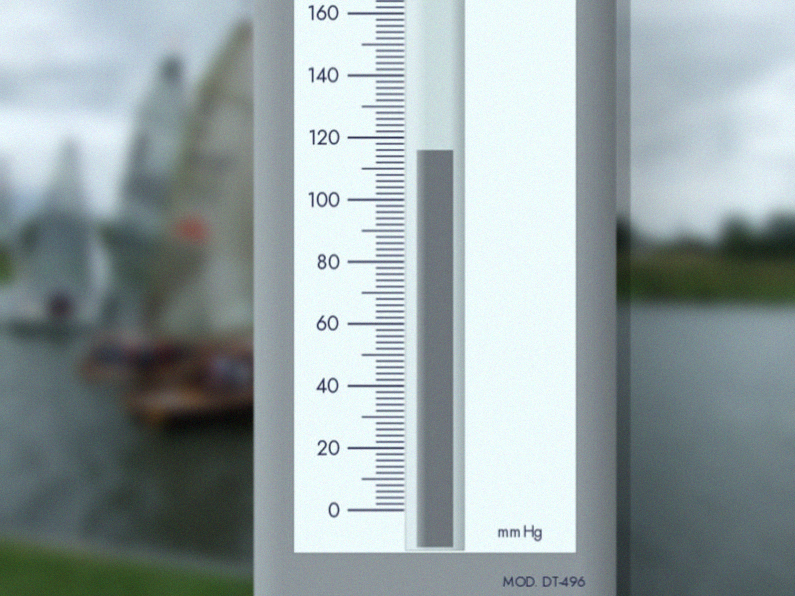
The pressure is 116mmHg
